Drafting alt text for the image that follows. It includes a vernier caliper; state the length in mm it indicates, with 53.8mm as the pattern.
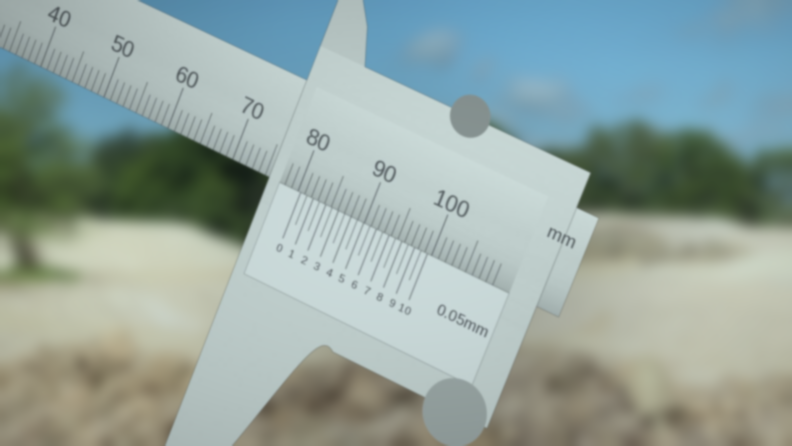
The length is 80.4mm
